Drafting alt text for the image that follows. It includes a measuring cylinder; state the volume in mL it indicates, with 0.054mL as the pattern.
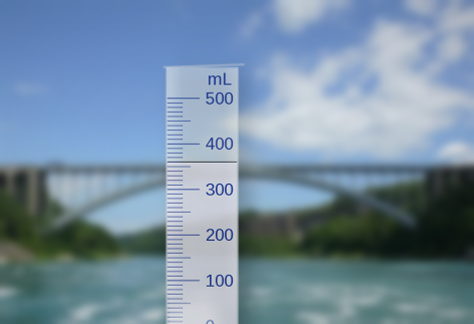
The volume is 360mL
